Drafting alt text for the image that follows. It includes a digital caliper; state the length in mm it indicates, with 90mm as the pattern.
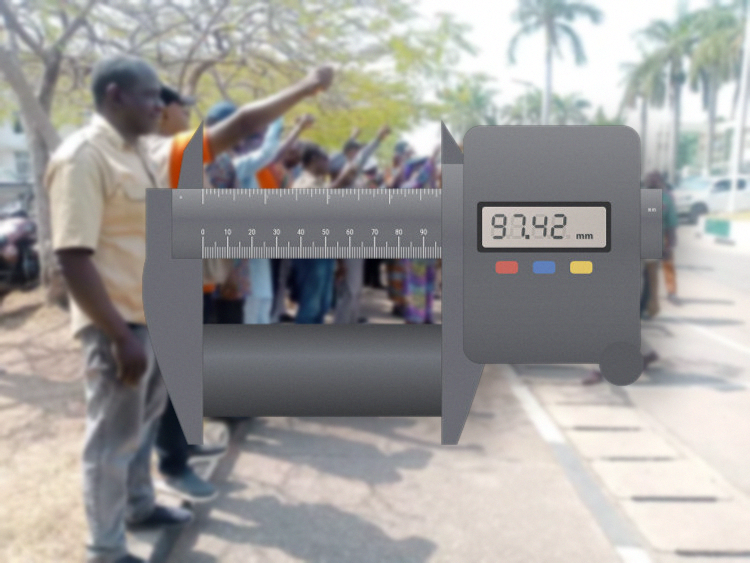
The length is 97.42mm
